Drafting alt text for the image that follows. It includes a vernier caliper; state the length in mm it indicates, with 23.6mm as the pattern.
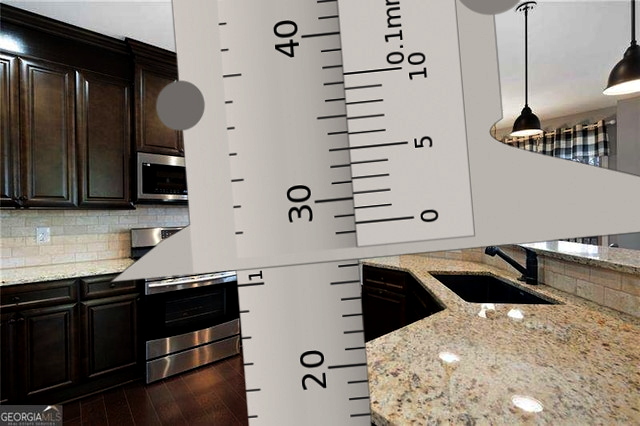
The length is 28.5mm
